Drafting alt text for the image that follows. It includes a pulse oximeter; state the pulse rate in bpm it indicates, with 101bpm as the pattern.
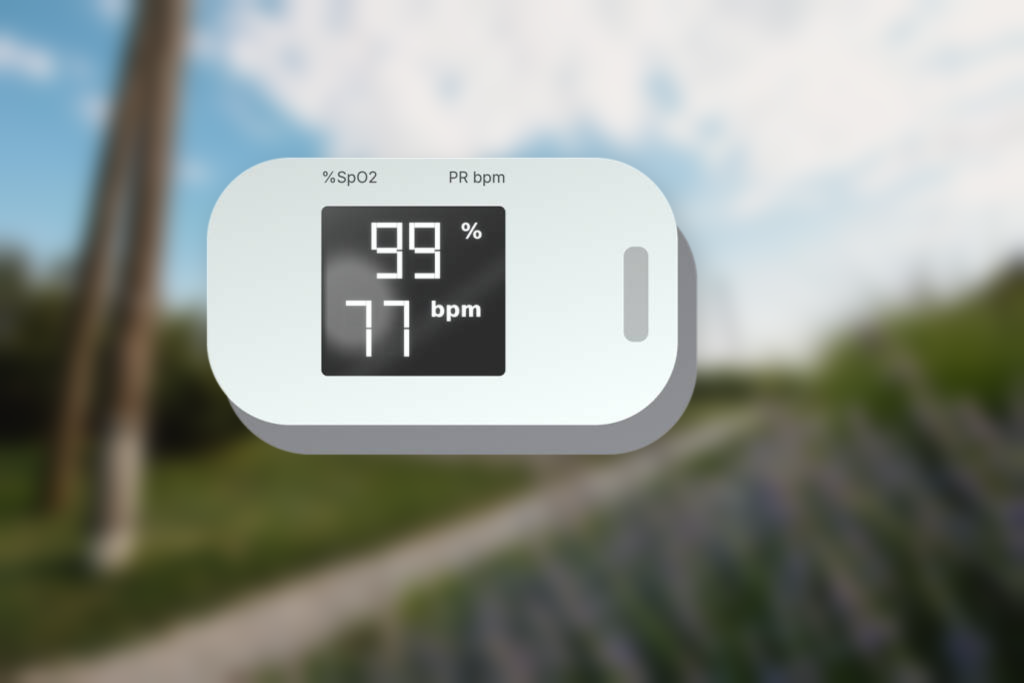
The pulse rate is 77bpm
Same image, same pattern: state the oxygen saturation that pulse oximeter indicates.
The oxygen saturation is 99%
